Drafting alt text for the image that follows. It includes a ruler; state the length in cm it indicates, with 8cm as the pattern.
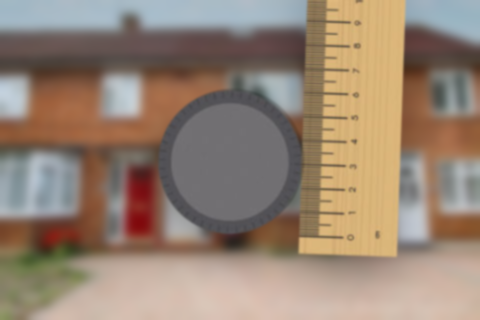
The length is 6cm
